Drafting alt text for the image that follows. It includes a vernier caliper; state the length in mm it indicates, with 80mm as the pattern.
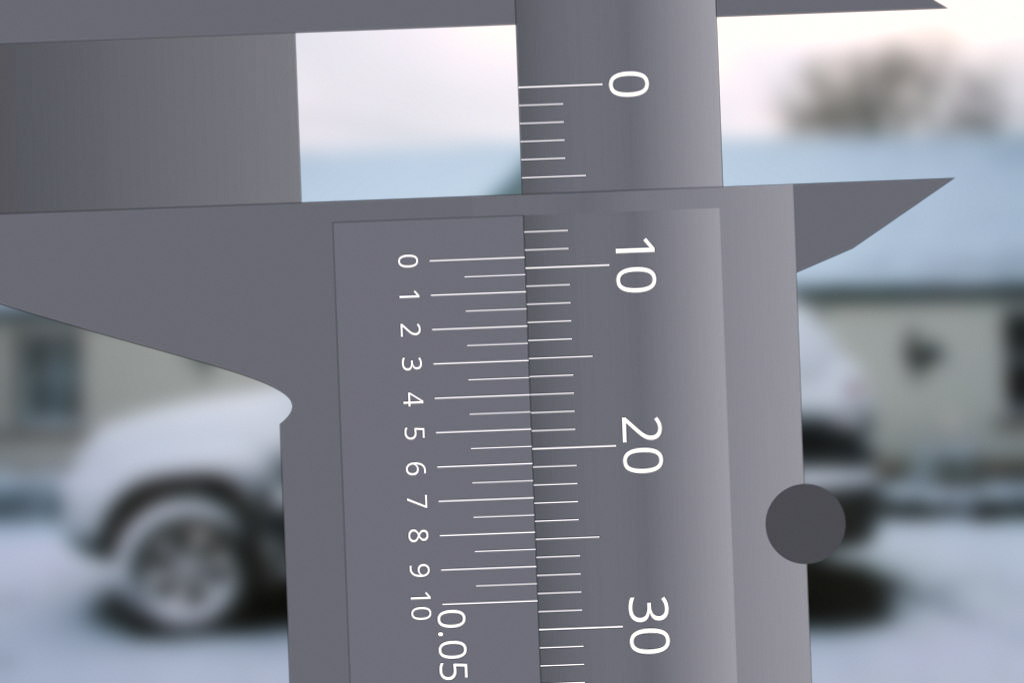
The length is 9.4mm
